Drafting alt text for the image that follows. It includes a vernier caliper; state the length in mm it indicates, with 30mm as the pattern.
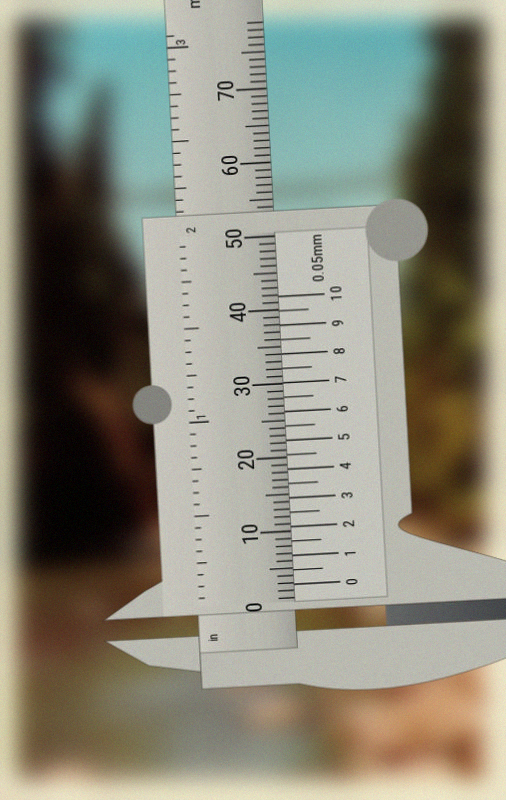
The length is 2.8mm
